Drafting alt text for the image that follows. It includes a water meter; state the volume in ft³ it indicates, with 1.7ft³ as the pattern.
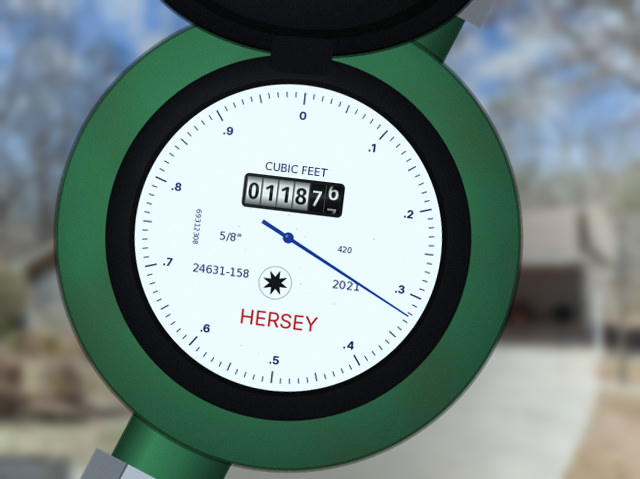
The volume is 11876.32ft³
